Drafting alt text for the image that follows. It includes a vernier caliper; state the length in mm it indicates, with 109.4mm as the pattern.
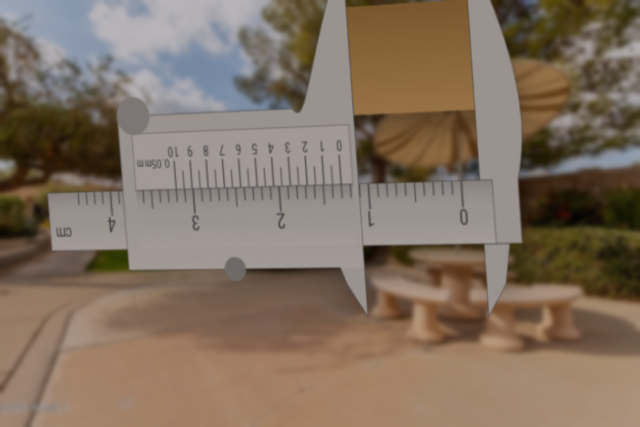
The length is 13.0mm
